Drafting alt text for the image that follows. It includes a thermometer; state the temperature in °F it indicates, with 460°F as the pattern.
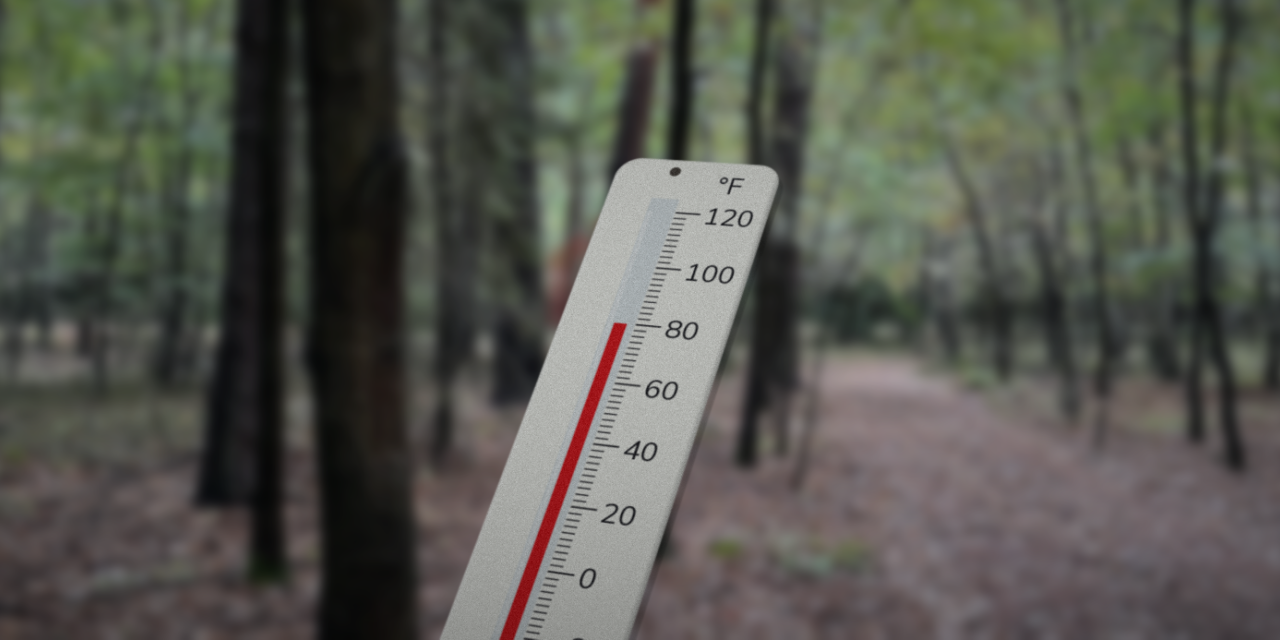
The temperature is 80°F
